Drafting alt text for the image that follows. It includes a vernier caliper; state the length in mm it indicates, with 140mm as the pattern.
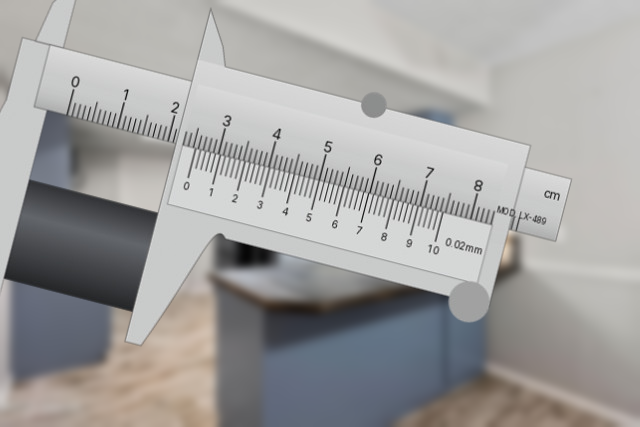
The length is 25.5mm
